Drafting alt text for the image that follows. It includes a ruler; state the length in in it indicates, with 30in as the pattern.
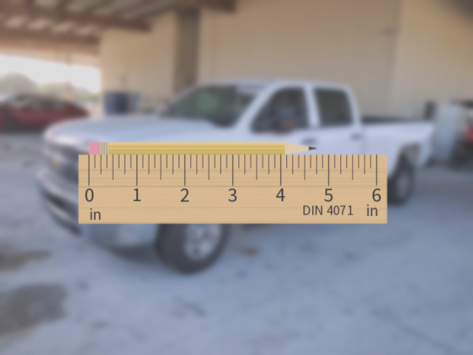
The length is 4.75in
